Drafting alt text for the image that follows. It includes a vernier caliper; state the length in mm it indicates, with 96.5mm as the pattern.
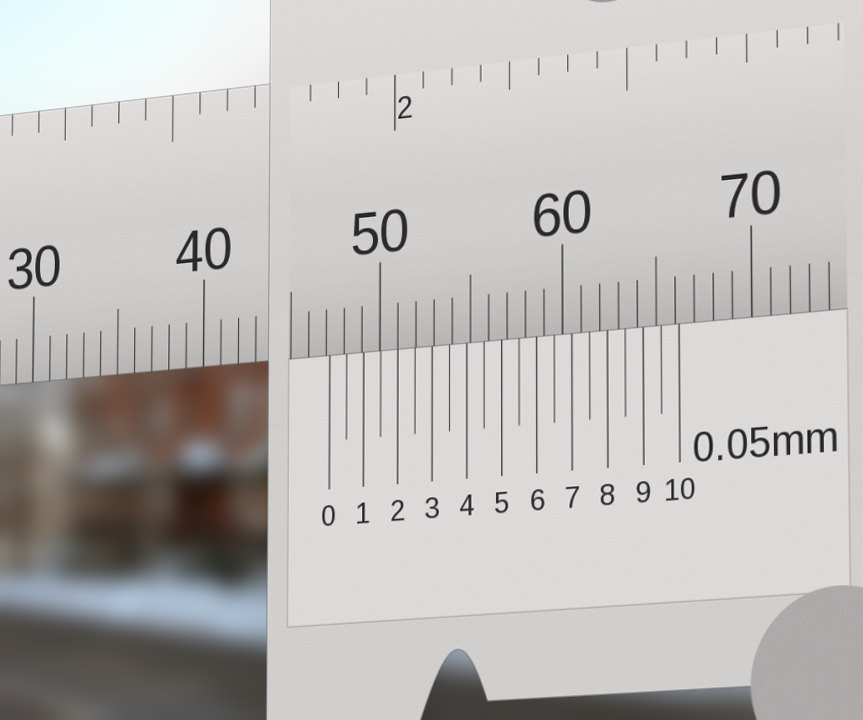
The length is 47.2mm
